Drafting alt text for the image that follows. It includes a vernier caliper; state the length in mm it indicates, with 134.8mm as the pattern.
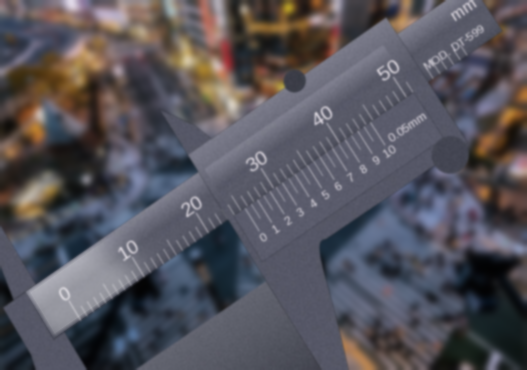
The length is 25.6mm
